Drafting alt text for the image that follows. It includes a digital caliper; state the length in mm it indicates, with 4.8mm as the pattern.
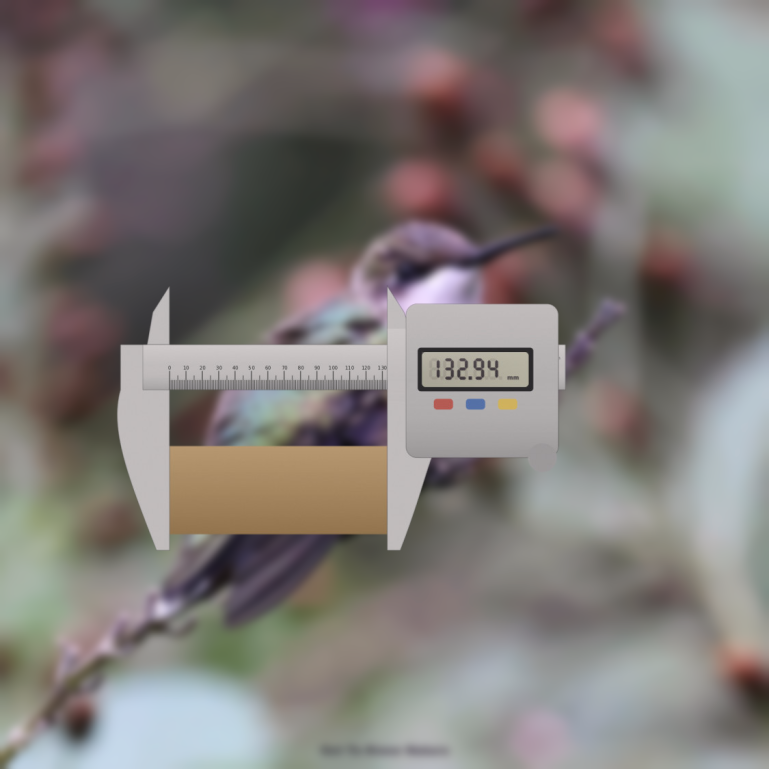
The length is 132.94mm
